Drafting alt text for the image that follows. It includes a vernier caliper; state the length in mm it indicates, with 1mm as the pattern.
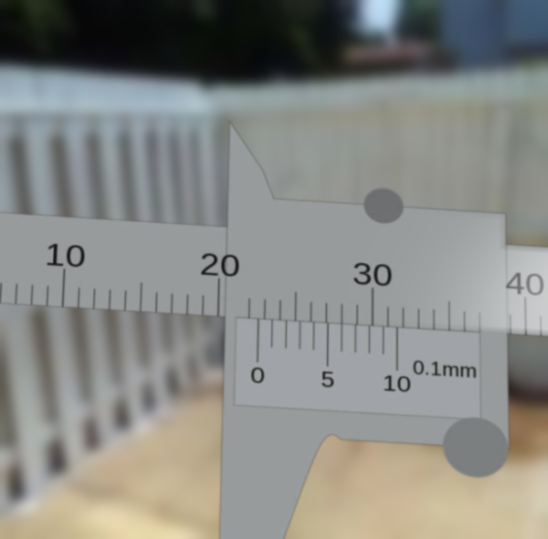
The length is 22.6mm
